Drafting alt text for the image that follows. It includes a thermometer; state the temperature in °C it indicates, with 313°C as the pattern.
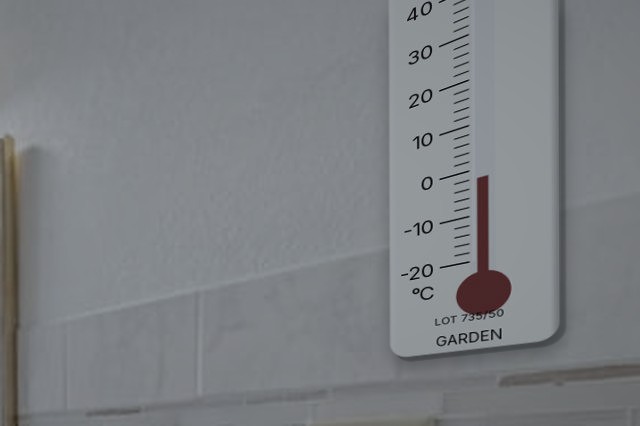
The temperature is -2°C
